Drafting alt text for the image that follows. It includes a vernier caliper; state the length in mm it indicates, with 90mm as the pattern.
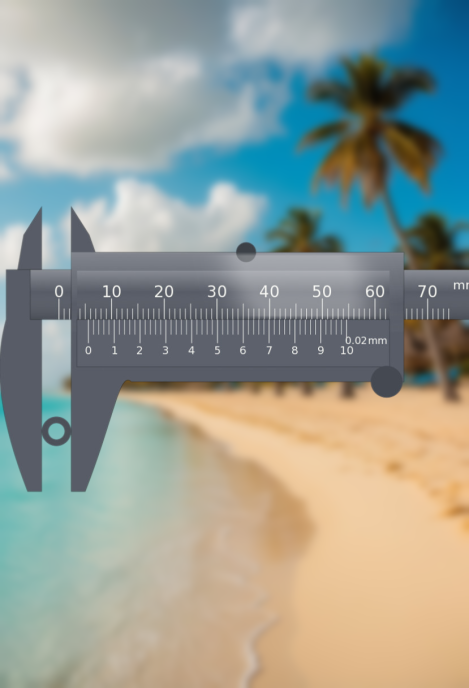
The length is 5.6mm
